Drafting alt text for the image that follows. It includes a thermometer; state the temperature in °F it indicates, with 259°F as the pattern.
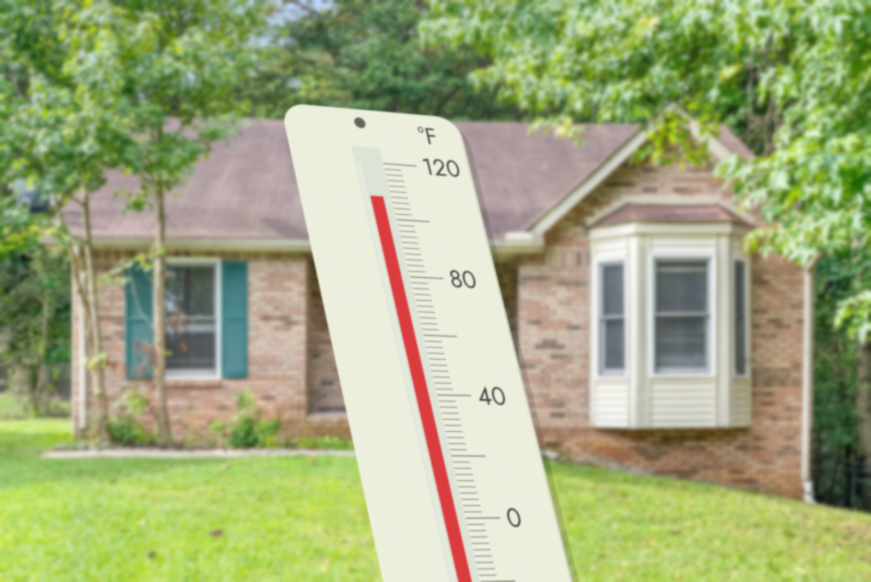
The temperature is 108°F
